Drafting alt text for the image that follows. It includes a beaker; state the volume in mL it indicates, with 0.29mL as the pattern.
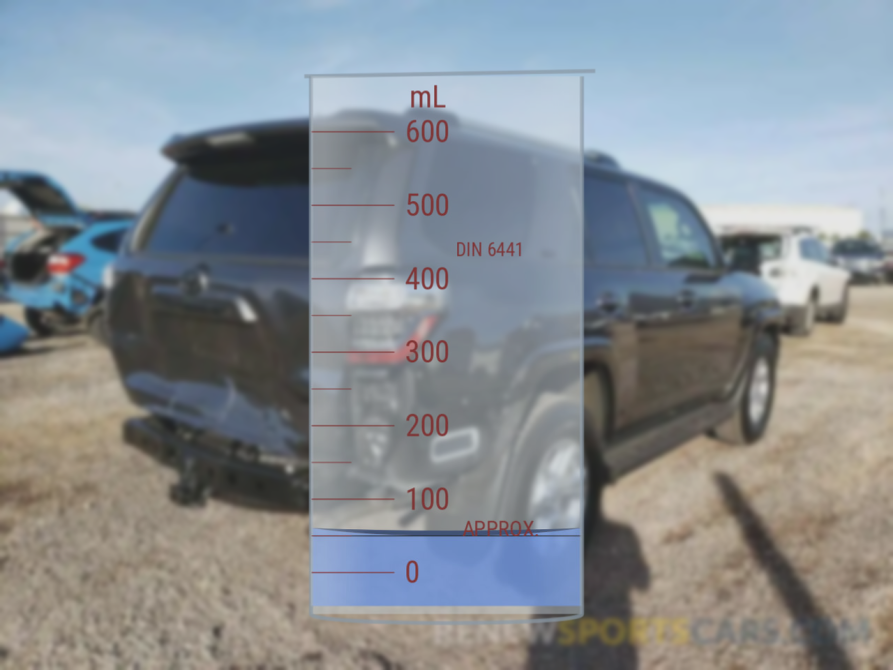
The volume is 50mL
